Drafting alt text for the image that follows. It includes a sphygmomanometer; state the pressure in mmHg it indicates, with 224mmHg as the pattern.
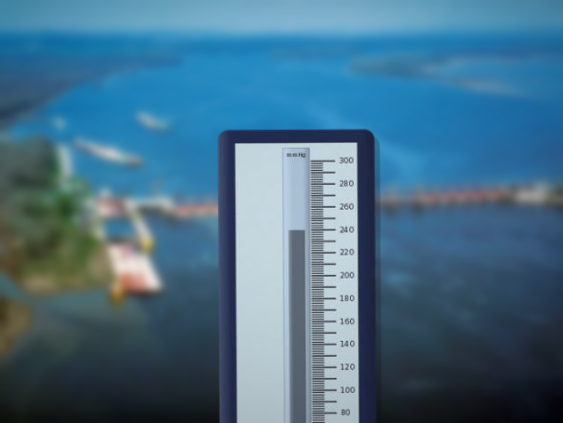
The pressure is 240mmHg
